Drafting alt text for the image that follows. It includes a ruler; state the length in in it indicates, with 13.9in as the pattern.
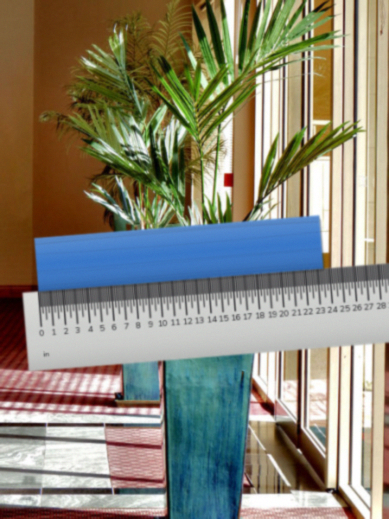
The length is 23.5in
